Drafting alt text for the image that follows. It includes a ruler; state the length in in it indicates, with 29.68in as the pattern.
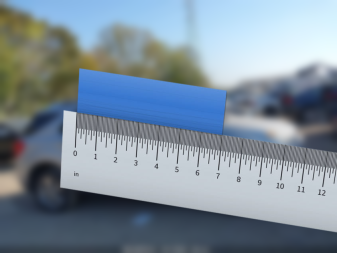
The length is 7in
